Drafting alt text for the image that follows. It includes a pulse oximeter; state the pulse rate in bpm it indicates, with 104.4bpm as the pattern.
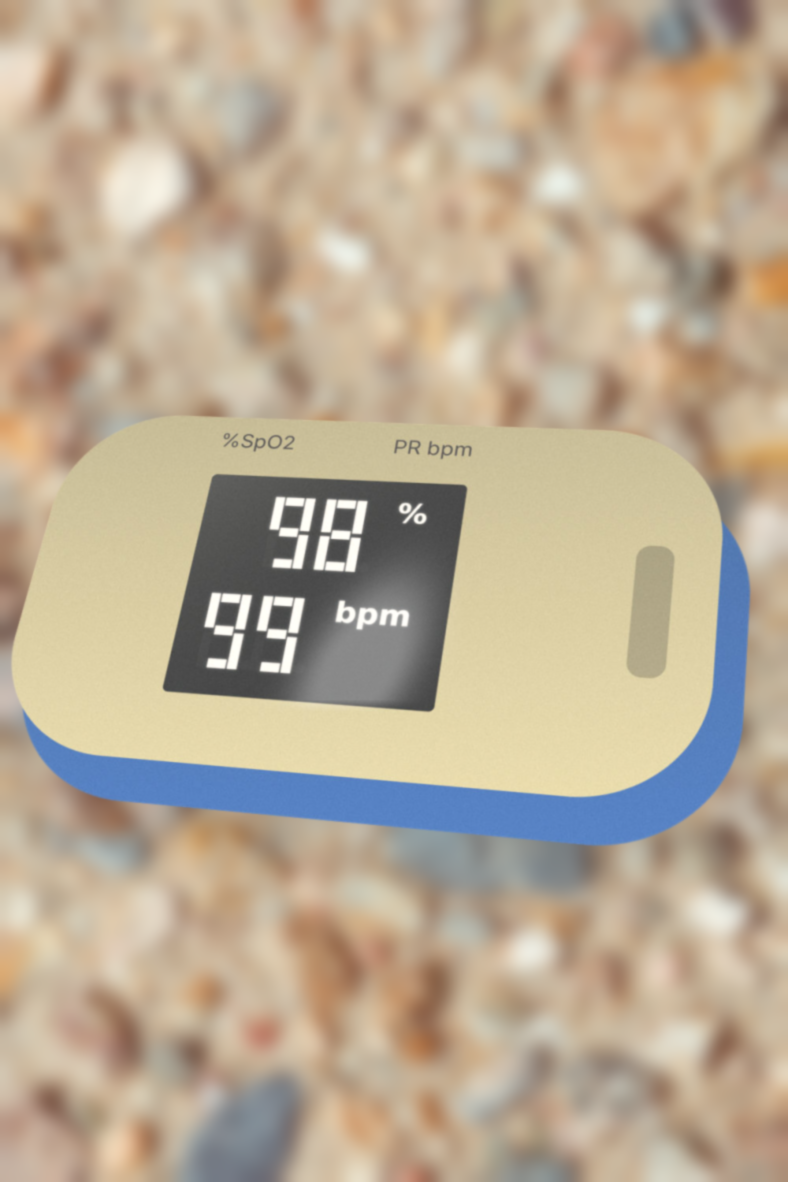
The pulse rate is 99bpm
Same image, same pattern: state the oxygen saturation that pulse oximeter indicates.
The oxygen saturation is 98%
